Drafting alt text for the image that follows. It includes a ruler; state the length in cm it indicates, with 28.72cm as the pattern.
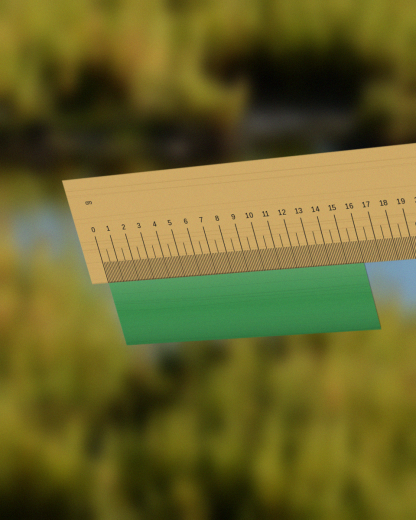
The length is 16cm
